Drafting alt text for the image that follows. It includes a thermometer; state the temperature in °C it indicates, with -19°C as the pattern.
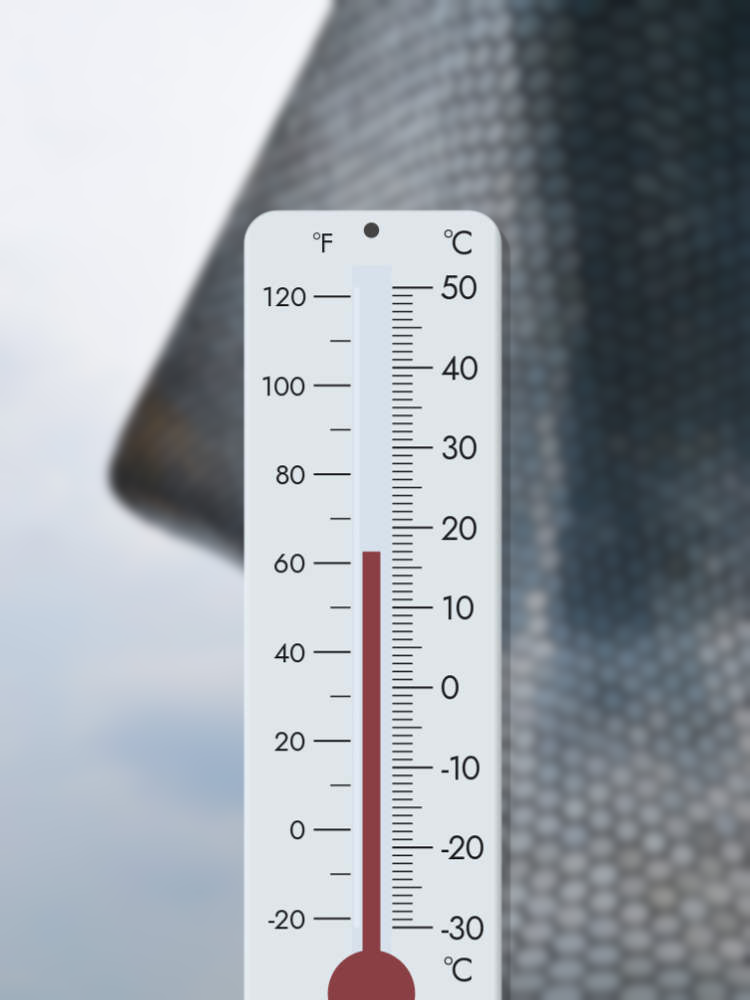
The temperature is 17°C
